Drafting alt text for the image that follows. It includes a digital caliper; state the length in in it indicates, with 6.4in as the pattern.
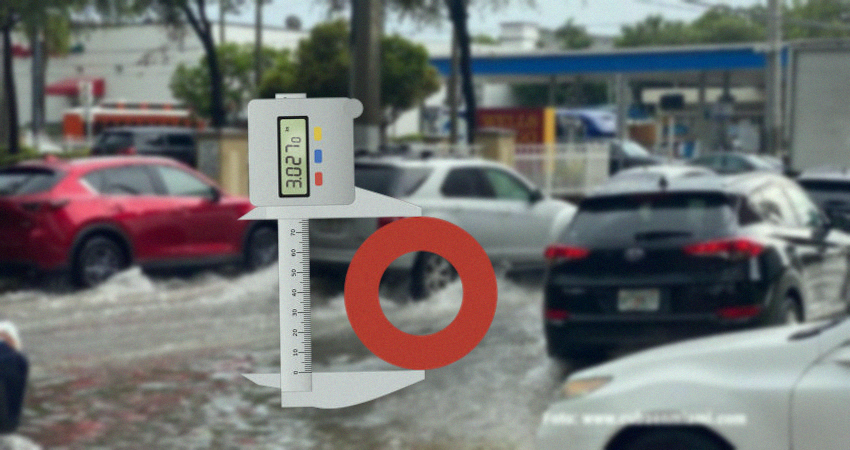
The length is 3.0270in
